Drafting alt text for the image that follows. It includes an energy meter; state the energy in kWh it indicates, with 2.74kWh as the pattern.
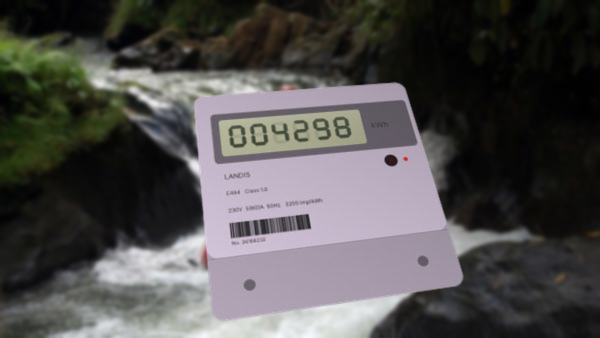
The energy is 4298kWh
